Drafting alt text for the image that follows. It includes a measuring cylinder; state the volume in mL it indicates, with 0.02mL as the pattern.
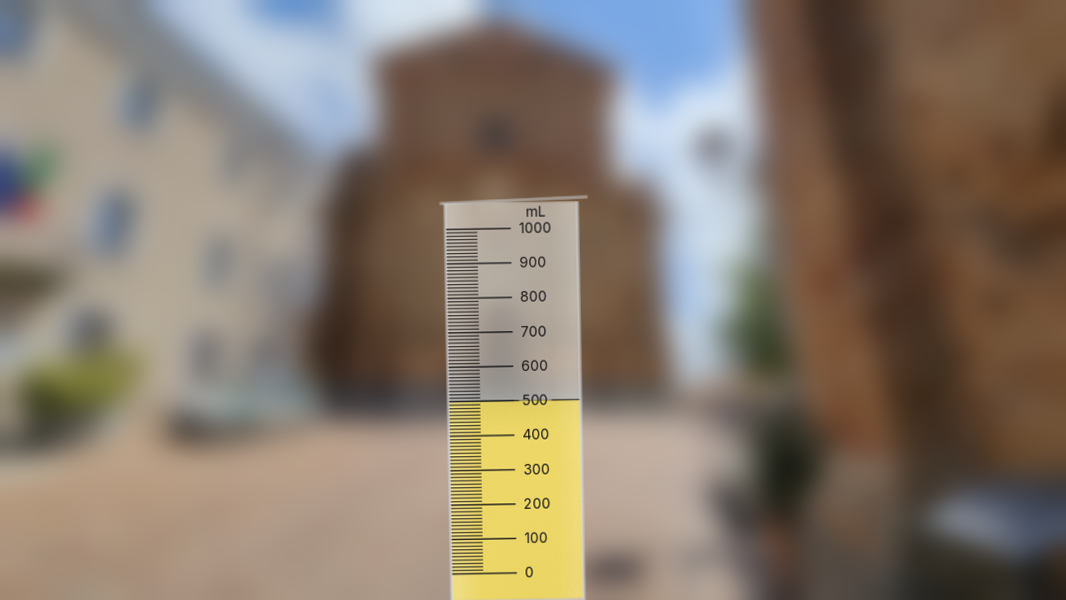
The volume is 500mL
